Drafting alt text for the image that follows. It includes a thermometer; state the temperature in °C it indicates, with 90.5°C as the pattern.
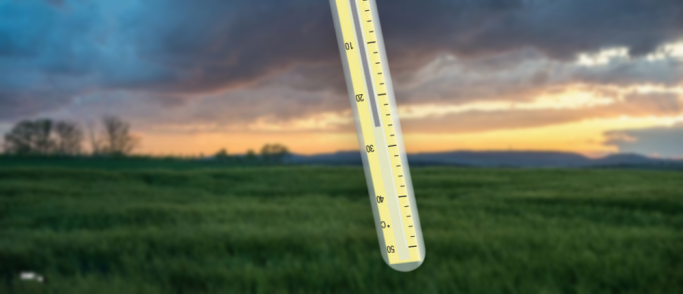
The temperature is 26°C
